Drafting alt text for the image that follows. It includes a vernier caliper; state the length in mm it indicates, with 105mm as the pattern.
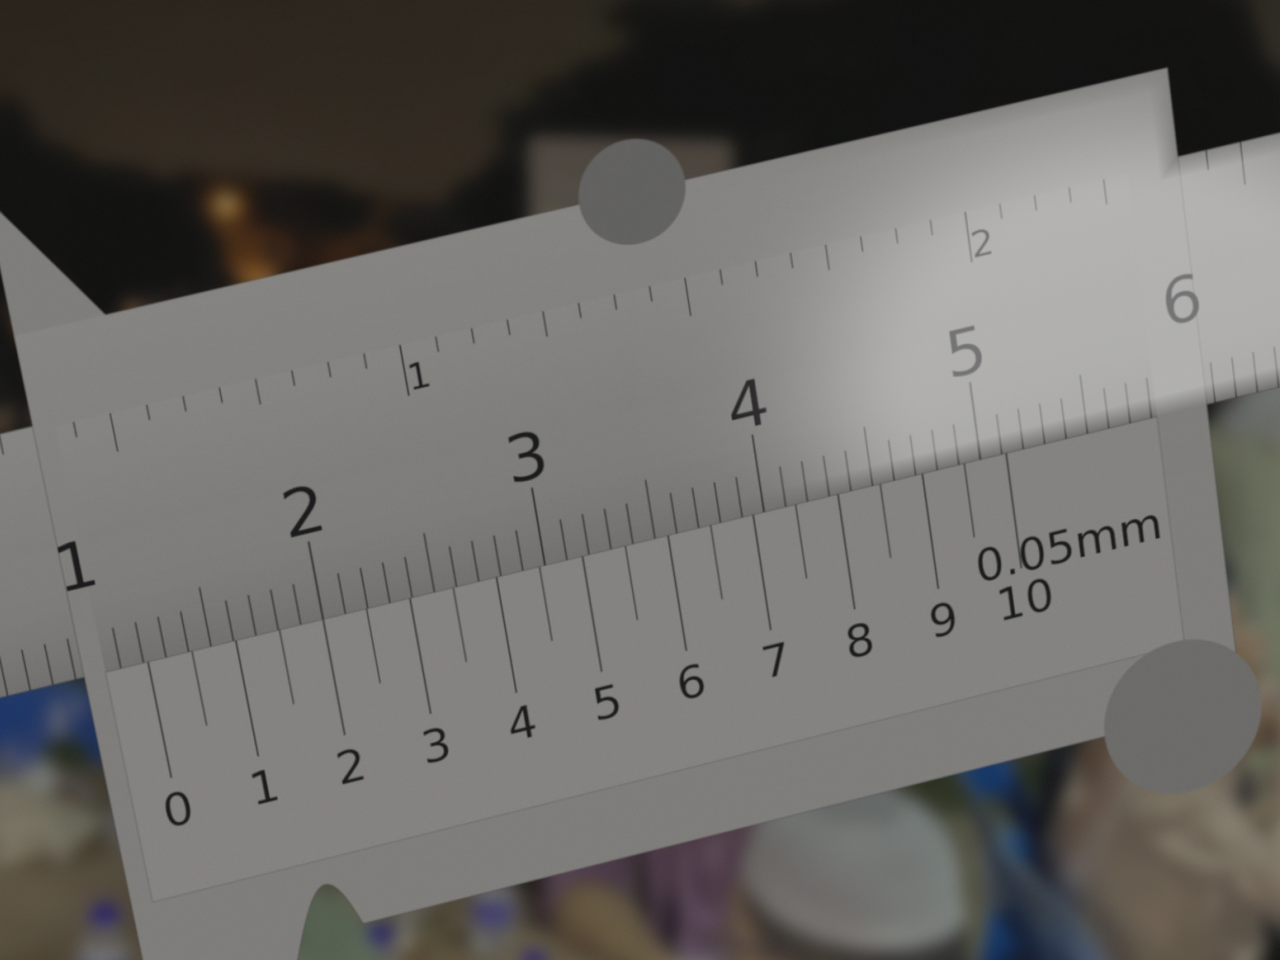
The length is 12.2mm
